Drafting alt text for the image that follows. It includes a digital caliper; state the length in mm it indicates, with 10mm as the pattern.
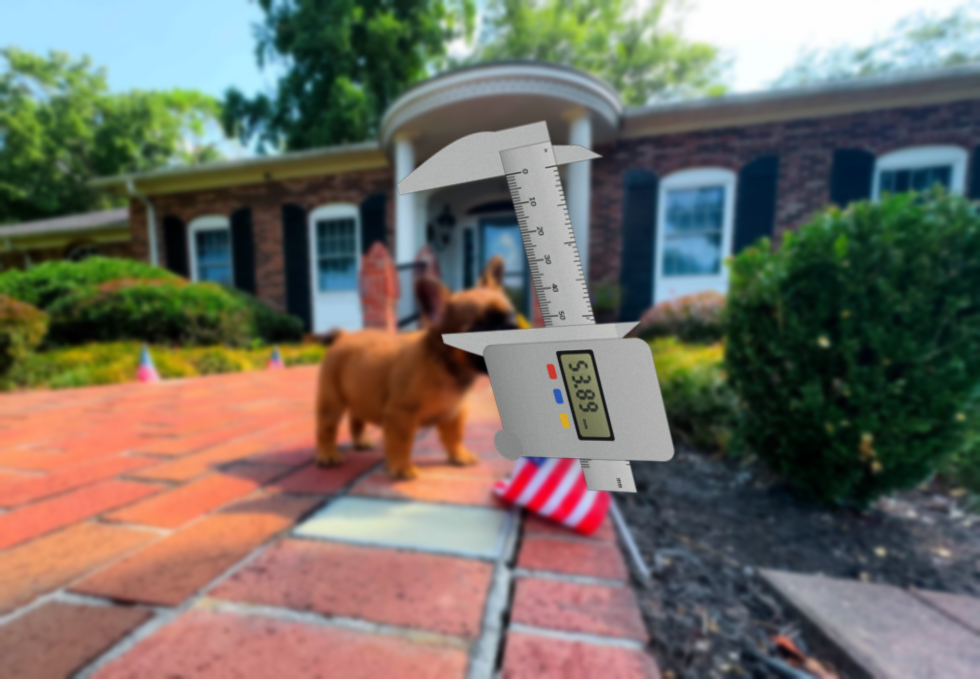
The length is 53.89mm
